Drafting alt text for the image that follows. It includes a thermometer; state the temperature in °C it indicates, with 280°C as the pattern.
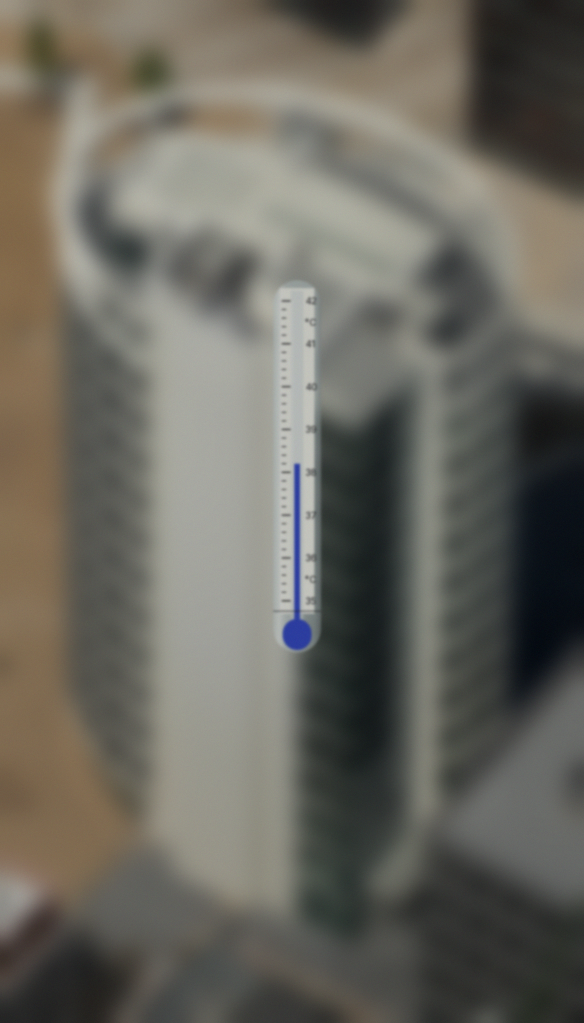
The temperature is 38.2°C
